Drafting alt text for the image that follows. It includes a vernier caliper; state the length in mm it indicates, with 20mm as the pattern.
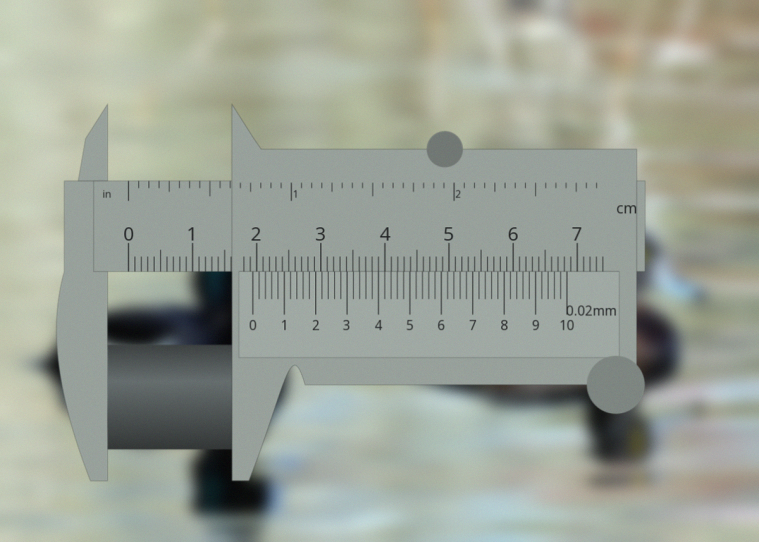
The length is 19.4mm
